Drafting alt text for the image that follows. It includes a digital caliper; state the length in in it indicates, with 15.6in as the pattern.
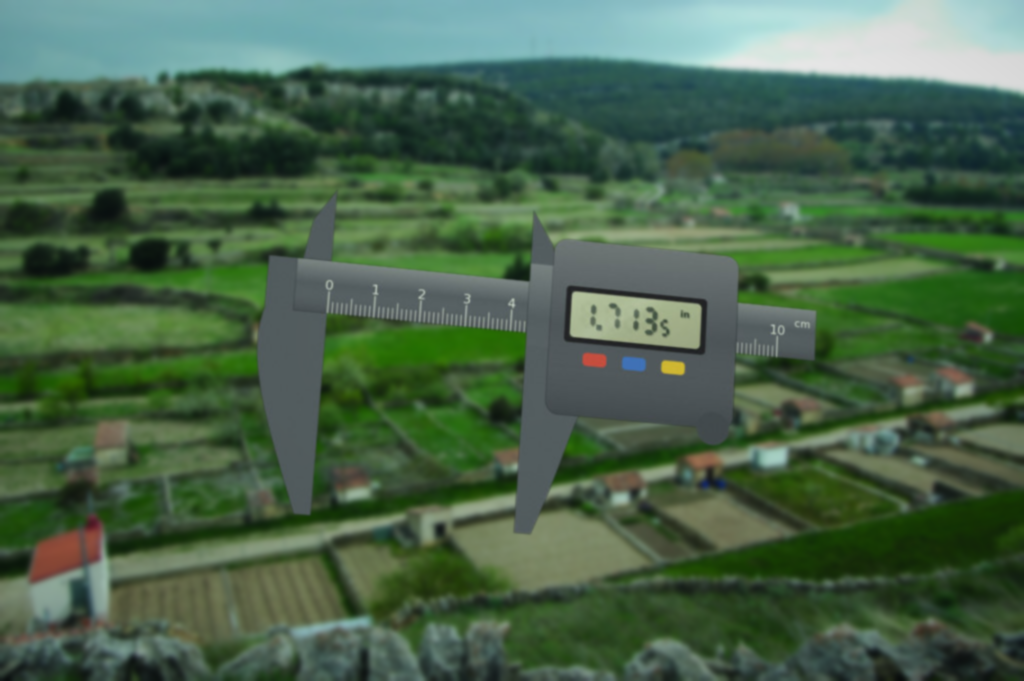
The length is 1.7135in
